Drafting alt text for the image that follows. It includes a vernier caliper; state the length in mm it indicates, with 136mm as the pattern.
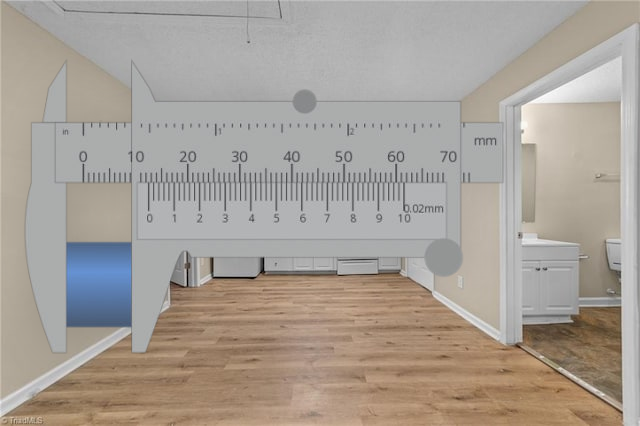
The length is 12.5mm
